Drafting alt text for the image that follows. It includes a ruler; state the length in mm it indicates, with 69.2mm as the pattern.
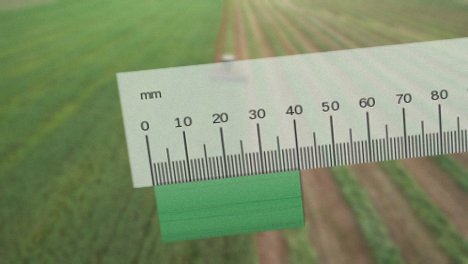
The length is 40mm
